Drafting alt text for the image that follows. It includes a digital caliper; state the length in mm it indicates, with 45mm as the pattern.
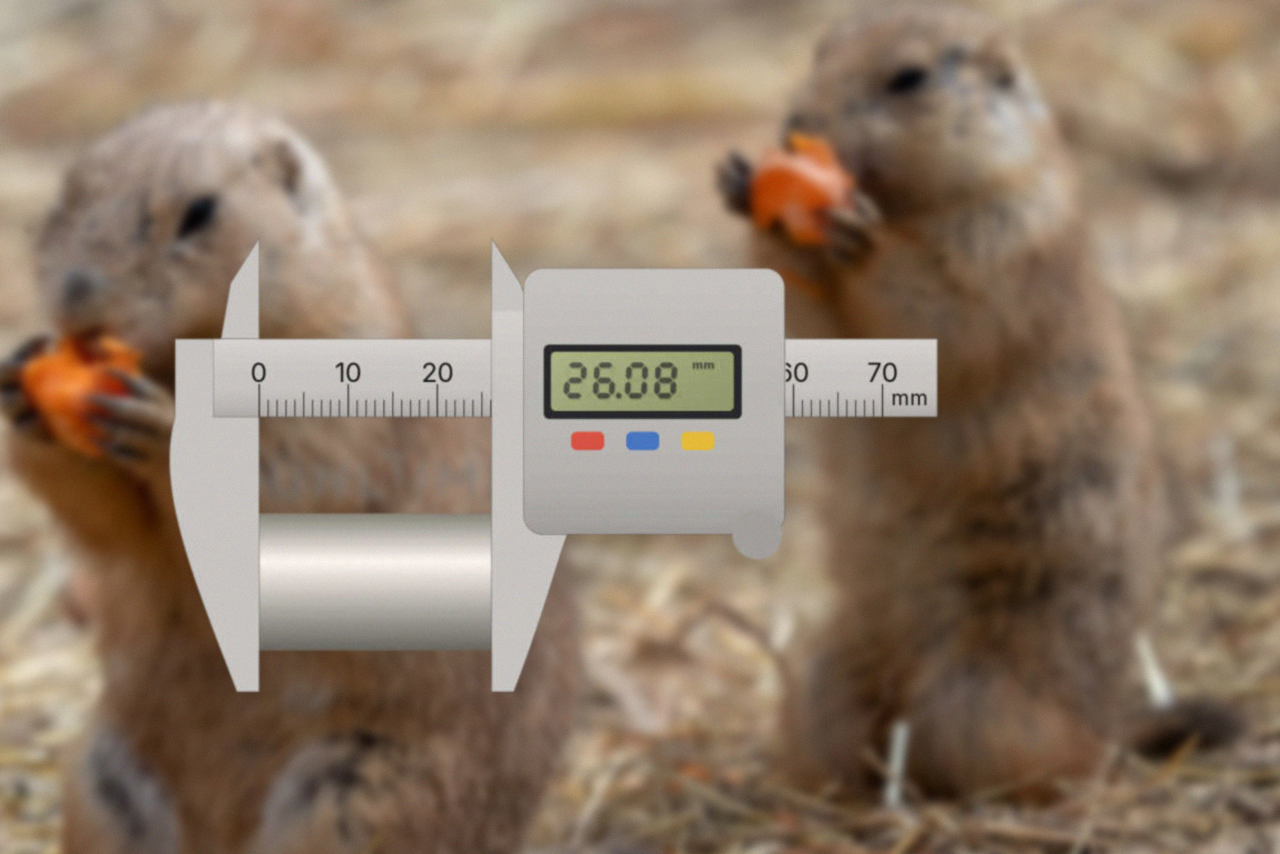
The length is 26.08mm
